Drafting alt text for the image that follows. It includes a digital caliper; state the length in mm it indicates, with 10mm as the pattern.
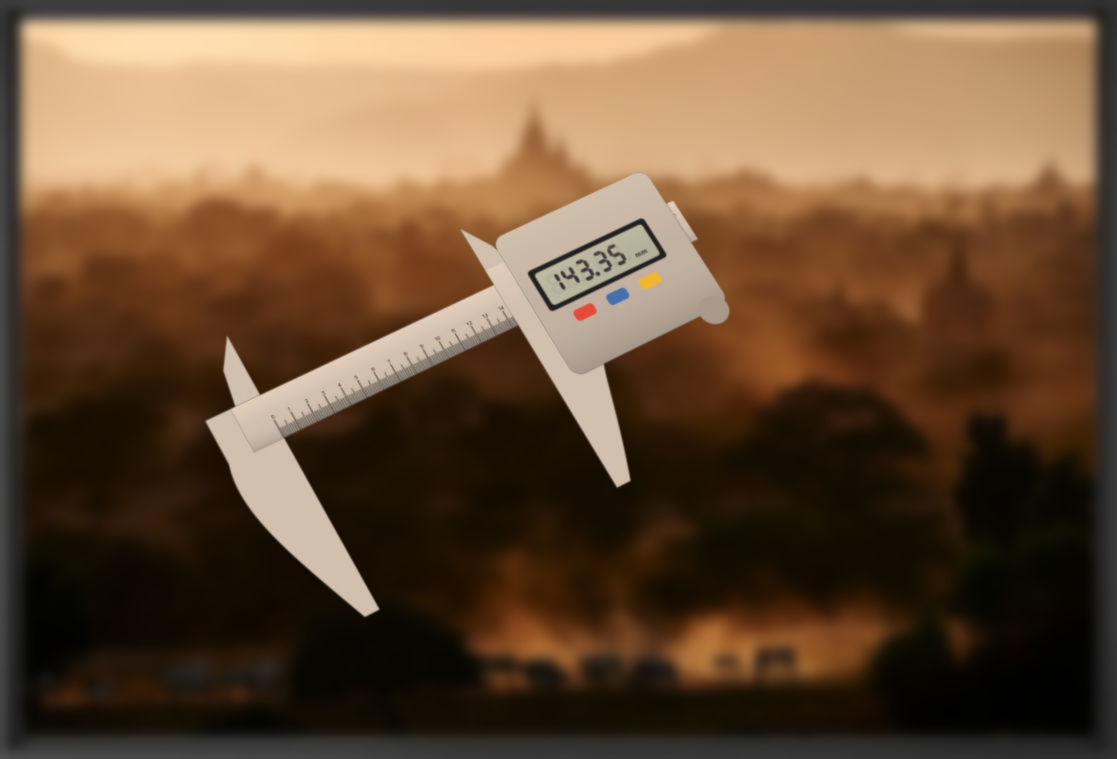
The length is 143.35mm
